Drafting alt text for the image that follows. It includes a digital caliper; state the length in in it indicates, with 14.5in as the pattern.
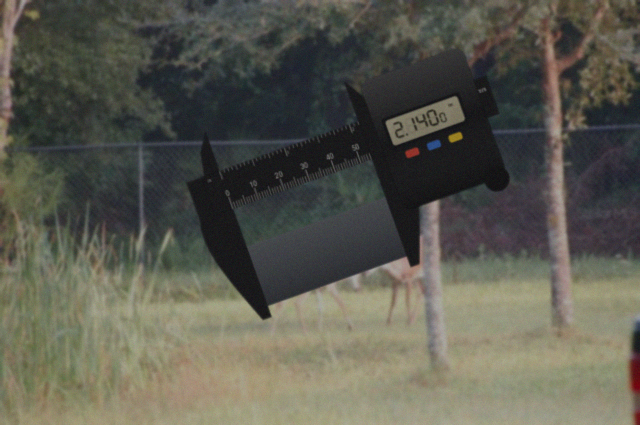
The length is 2.1400in
